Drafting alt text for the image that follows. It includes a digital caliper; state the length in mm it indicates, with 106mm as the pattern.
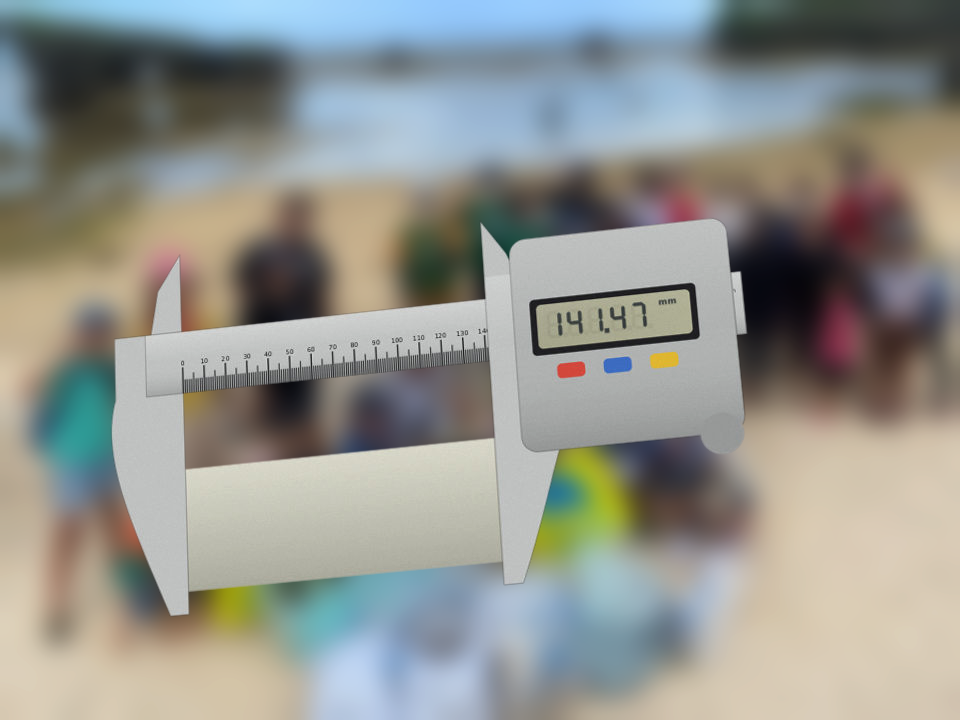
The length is 141.47mm
